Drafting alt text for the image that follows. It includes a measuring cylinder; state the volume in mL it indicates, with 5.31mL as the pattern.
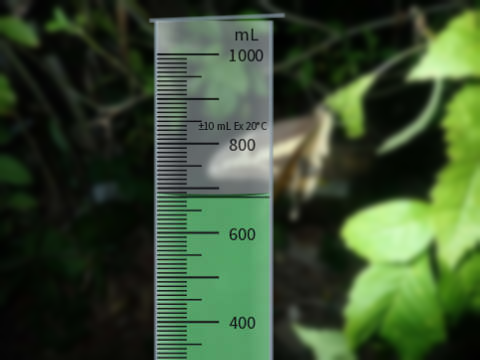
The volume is 680mL
